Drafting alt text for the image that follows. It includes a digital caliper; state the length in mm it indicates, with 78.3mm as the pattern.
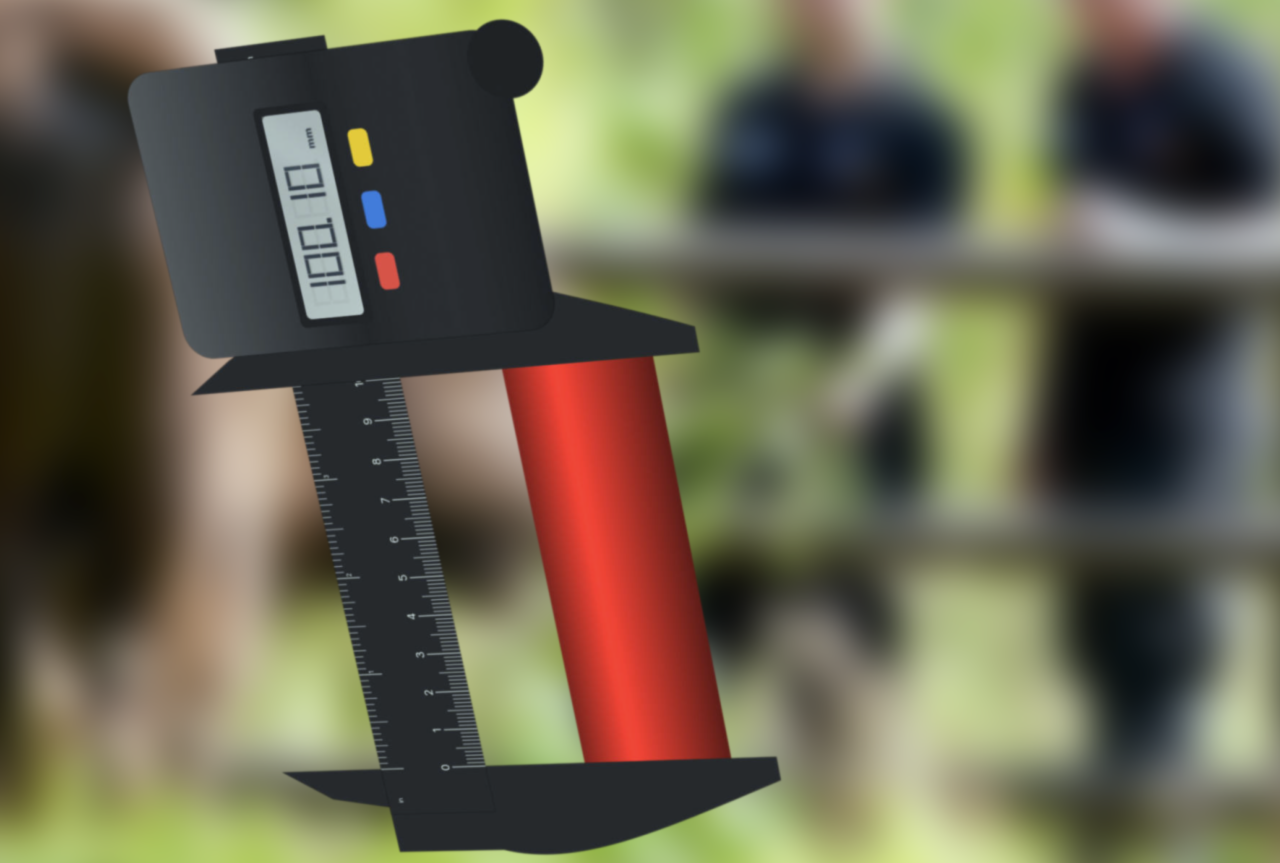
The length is 100.10mm
